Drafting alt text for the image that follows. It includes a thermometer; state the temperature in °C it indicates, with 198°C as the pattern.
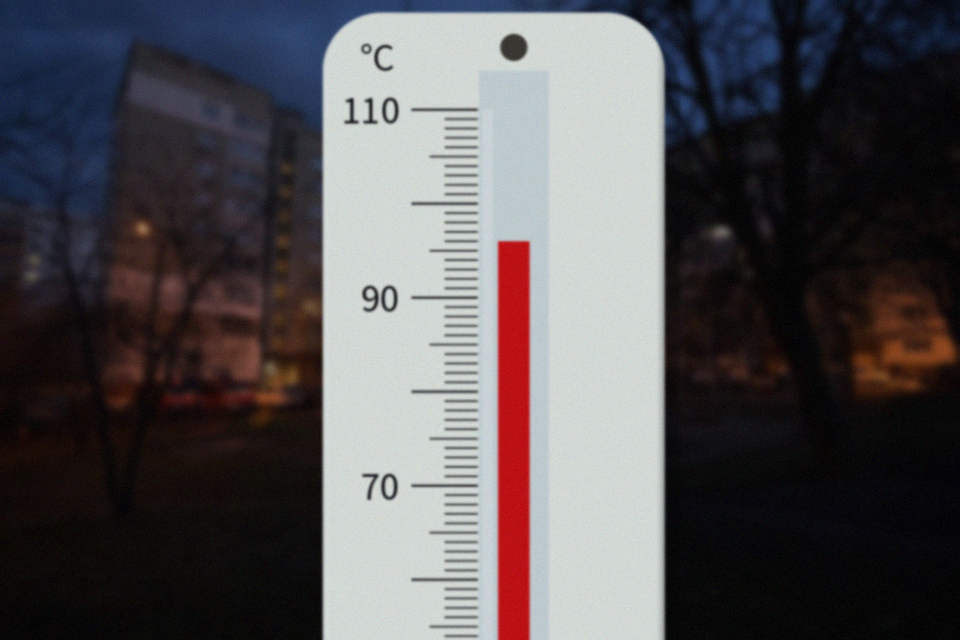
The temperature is 96°C
